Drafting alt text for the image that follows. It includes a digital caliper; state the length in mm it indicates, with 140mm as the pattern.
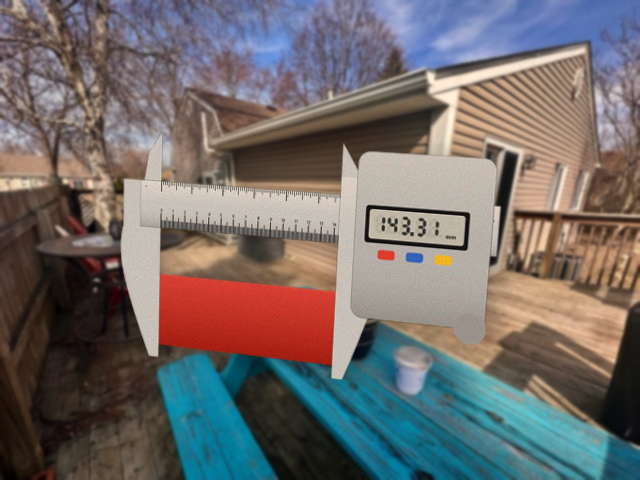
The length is 143.31mm
